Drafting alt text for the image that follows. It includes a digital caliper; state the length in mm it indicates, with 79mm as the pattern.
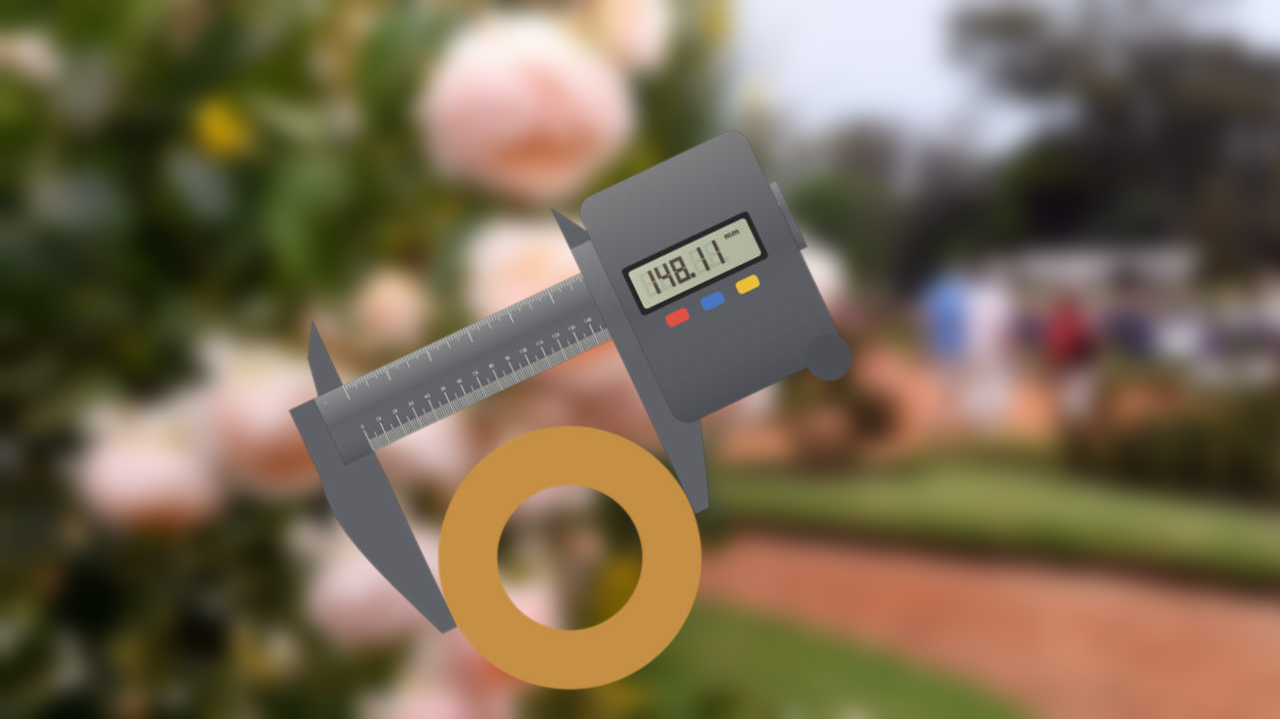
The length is 148.11mm
